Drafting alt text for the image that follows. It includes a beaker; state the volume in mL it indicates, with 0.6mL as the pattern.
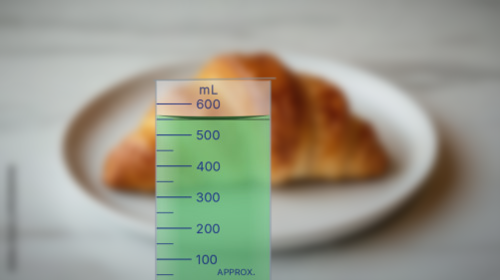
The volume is 550mL
